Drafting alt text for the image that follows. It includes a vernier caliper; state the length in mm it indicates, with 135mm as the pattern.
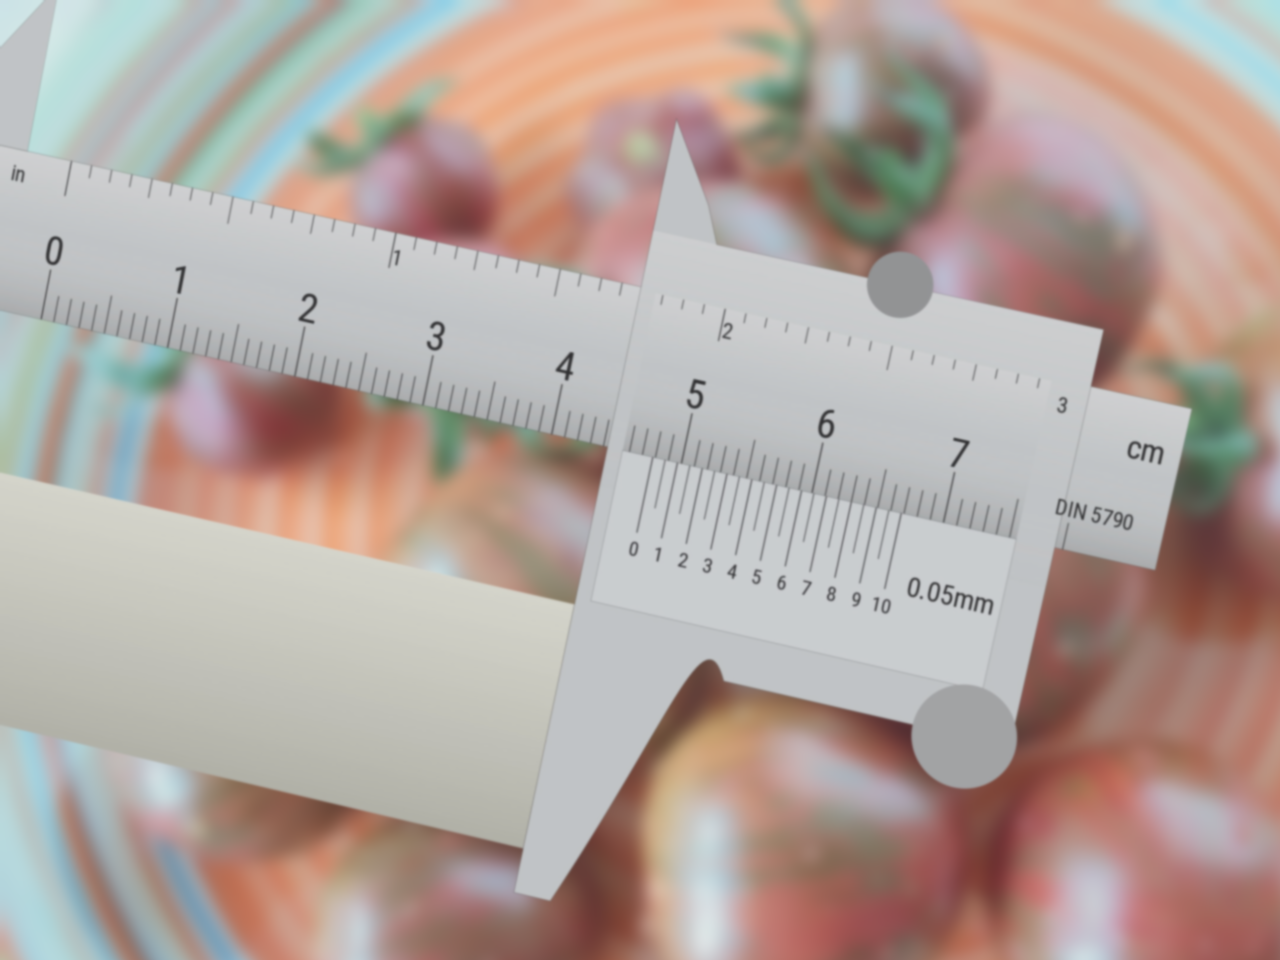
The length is 47.8mm
